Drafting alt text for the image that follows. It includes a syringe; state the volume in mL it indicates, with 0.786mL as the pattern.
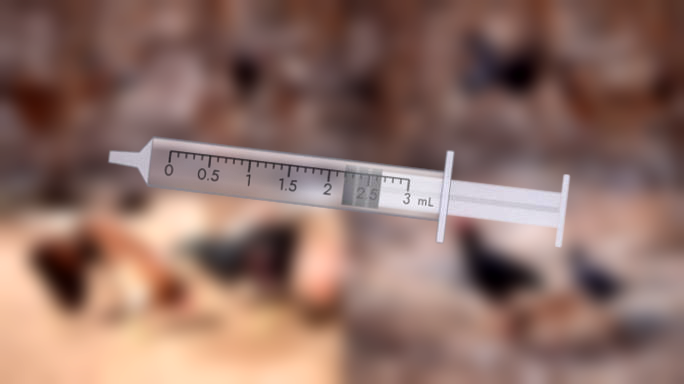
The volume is 2.2mL
